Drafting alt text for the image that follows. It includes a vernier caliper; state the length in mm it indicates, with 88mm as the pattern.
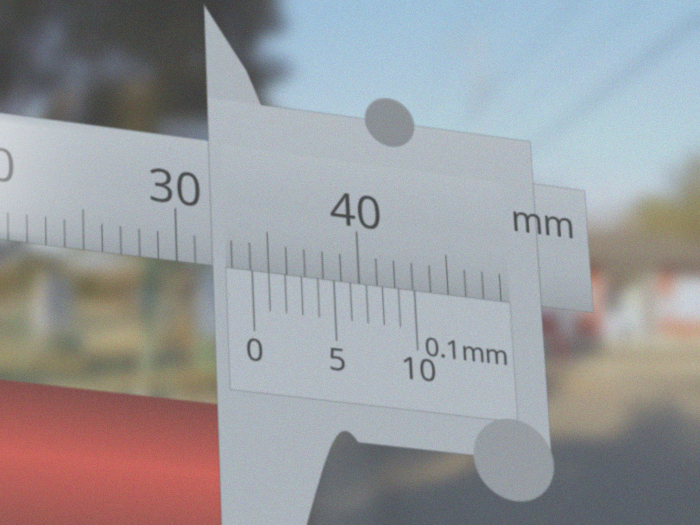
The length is 34.1mm
